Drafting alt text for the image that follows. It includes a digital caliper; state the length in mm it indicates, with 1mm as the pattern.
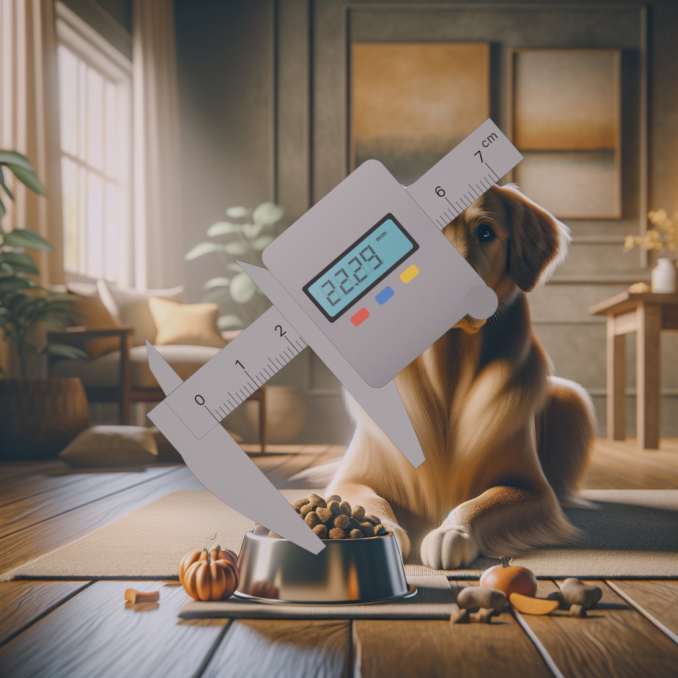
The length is 22.29mm
